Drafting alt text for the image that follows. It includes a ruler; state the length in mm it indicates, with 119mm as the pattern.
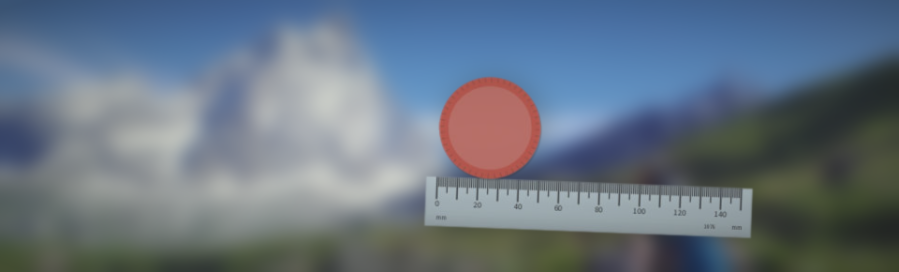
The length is 50mm
